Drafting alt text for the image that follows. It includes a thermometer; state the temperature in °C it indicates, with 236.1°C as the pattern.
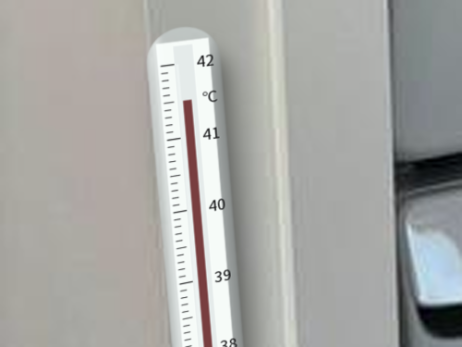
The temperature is 41.5°C
